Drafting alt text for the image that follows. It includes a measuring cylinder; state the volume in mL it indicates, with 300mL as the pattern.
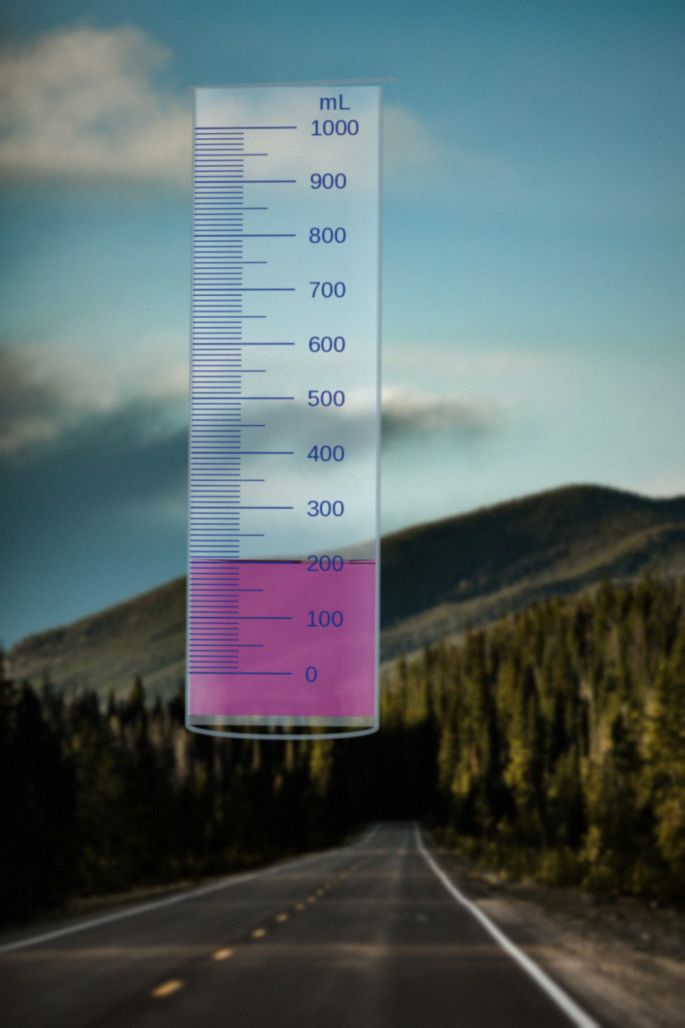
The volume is 200mL
